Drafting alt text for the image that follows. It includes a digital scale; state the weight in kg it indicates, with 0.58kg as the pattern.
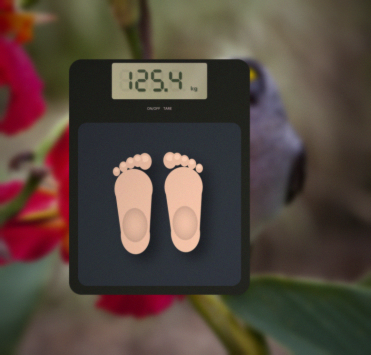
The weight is 125.4kg
